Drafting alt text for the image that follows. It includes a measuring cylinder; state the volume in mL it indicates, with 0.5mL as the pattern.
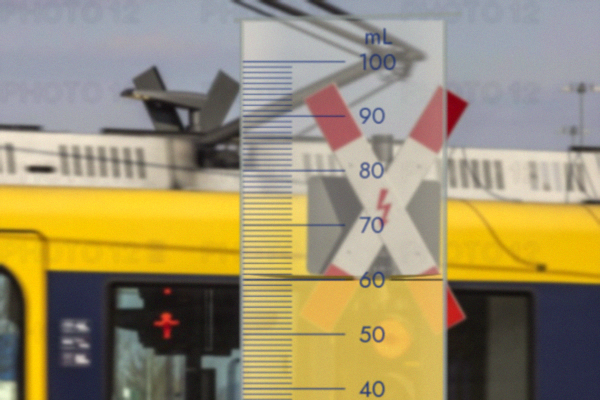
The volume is 60mL
